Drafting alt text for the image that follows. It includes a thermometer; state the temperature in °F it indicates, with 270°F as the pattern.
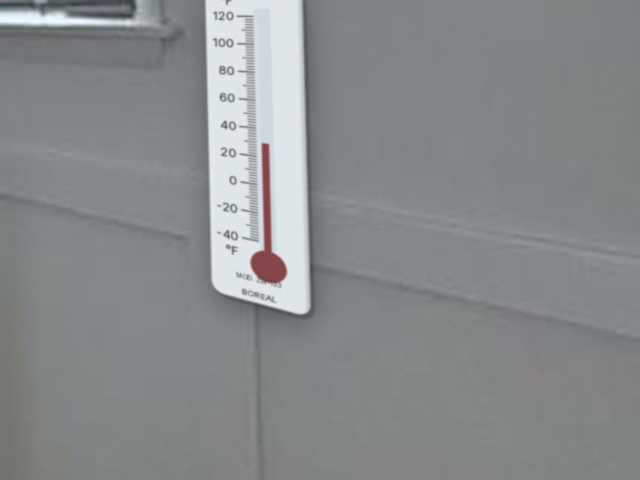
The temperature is 30°F
